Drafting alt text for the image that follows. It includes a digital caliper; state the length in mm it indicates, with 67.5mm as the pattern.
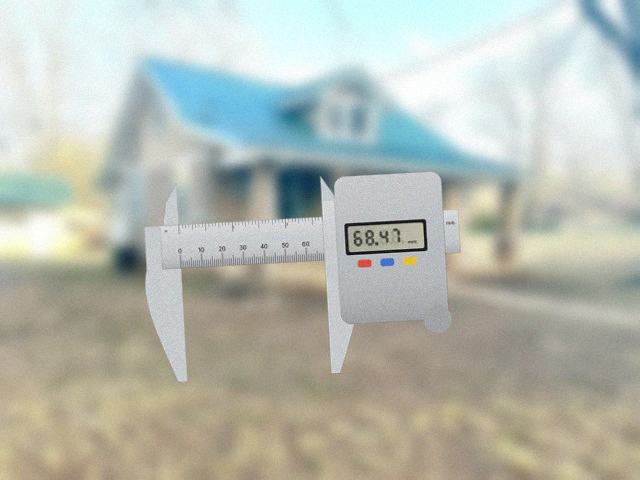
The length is 68.47mm
